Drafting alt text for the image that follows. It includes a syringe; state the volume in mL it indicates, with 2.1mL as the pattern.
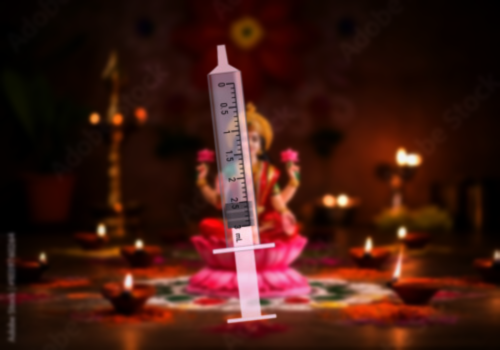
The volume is 2.5mL
